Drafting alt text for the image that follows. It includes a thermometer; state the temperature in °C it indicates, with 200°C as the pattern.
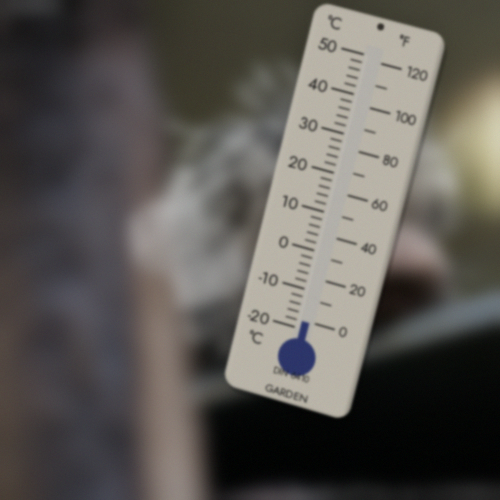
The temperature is -18°C
